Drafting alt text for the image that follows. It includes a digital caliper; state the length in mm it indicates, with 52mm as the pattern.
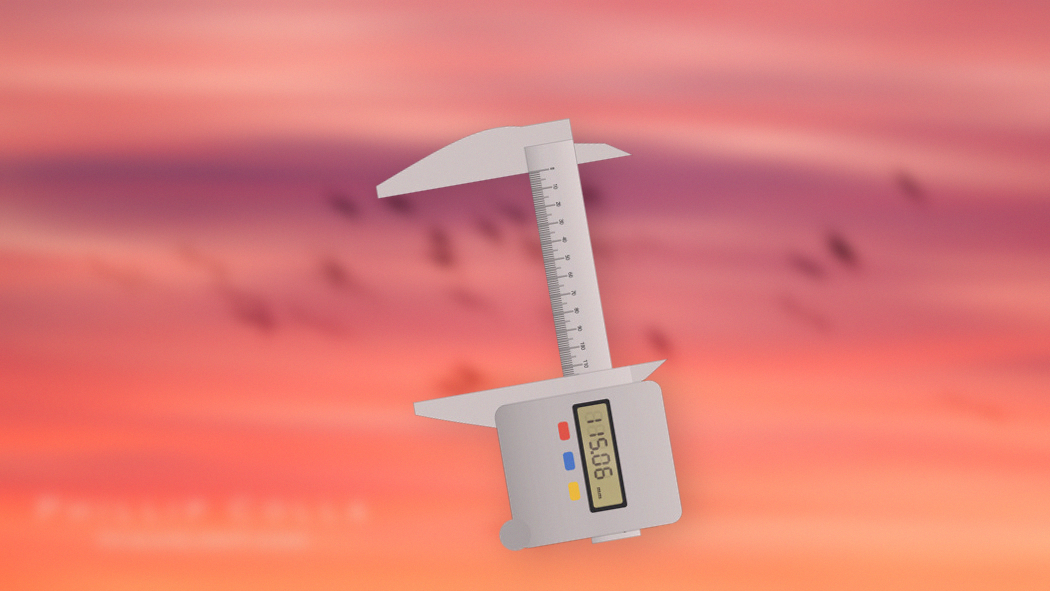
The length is 115.06mm
